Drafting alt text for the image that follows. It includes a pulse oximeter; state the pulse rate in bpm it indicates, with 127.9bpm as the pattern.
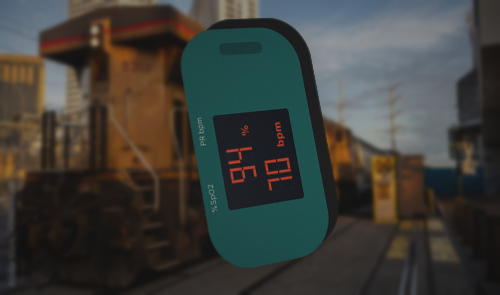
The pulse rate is 70bpm
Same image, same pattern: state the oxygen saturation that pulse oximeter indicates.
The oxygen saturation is 94%
